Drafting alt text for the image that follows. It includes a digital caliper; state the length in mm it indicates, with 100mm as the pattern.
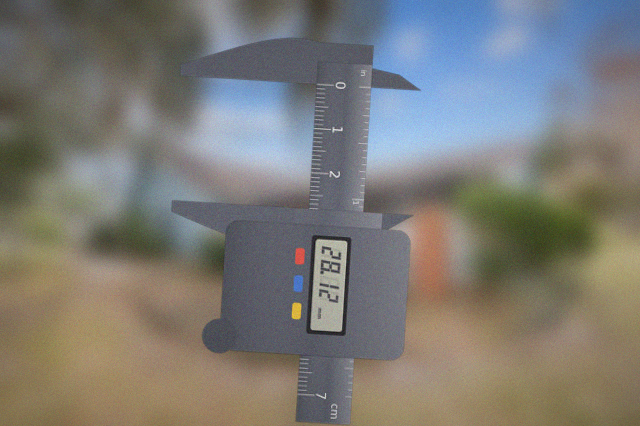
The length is 28.12mm
